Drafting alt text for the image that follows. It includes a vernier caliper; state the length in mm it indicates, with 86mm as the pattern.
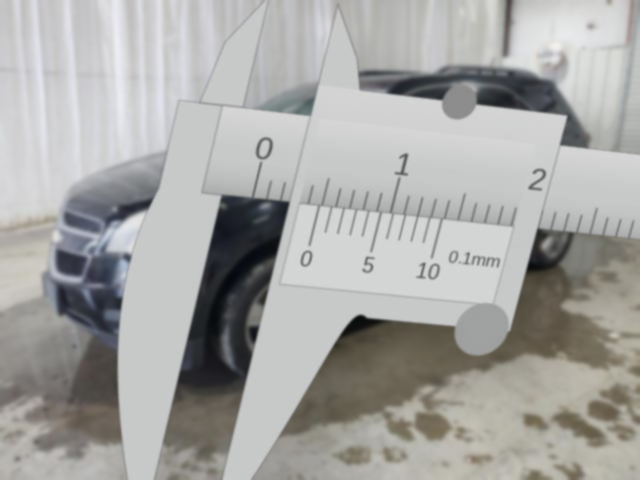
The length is 4.8mm
